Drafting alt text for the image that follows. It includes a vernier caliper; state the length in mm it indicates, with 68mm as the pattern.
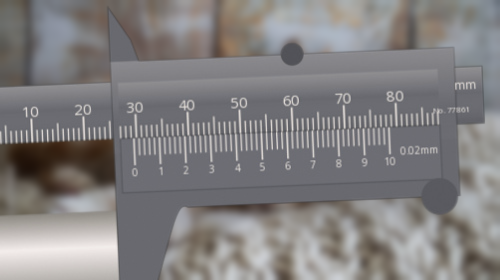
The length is 29.5mm
